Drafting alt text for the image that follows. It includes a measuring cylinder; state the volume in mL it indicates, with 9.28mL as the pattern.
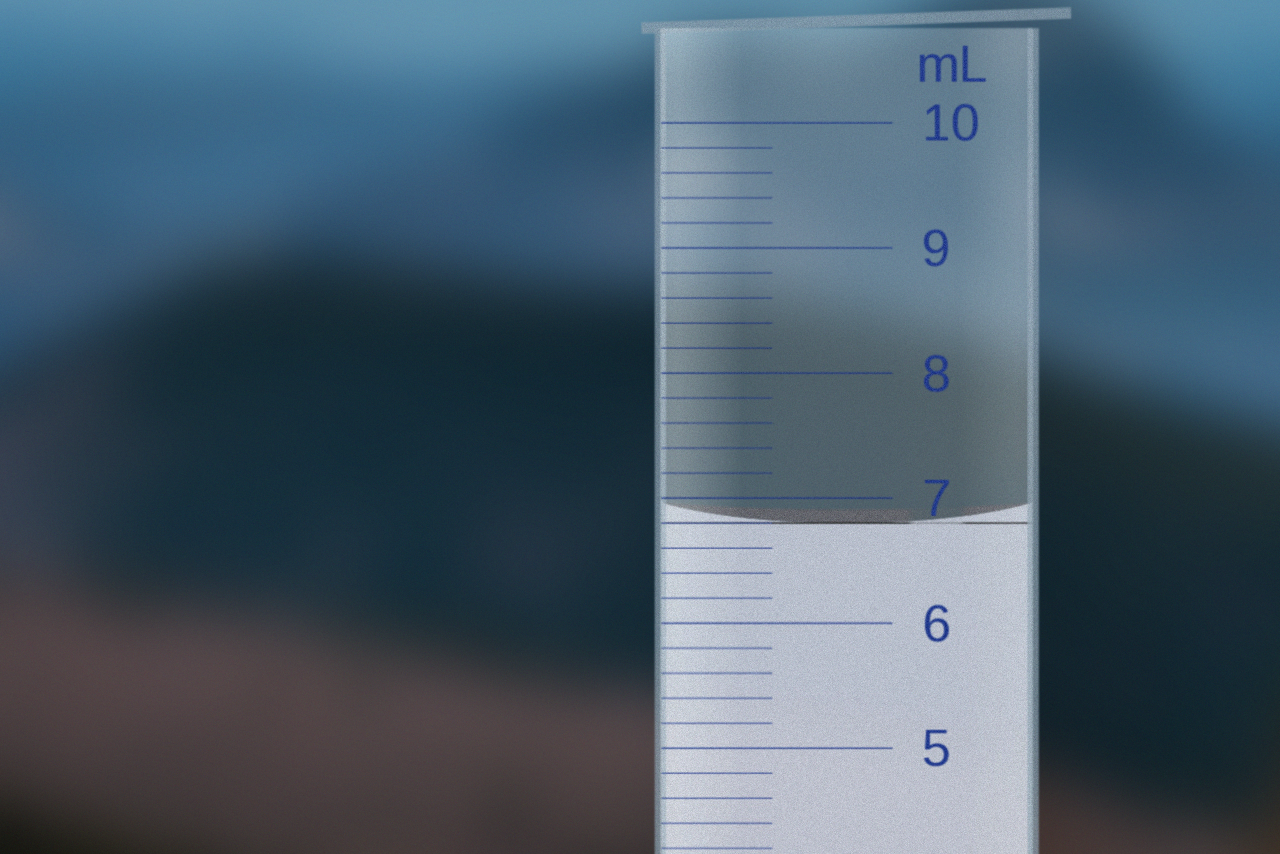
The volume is 6.8mL
